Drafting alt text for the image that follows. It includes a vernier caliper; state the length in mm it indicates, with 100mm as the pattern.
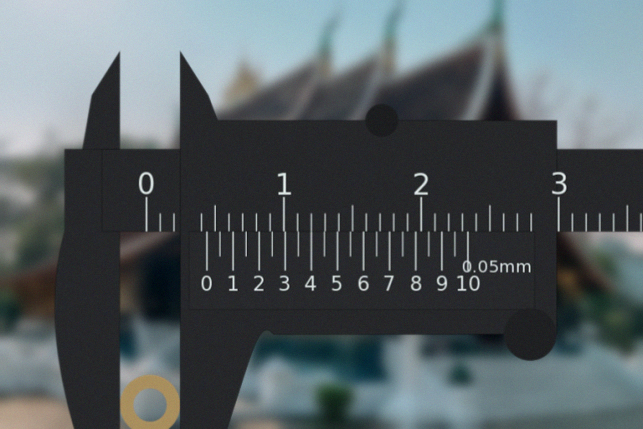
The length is 4.4mm
